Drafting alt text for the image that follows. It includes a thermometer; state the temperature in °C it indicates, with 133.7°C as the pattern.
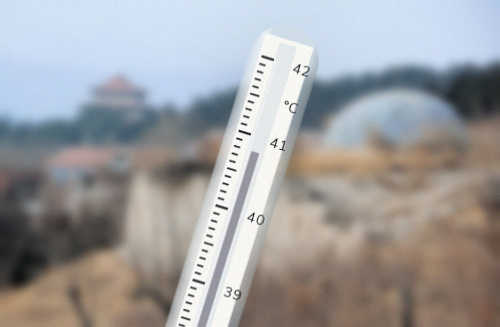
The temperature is 40.8°C
